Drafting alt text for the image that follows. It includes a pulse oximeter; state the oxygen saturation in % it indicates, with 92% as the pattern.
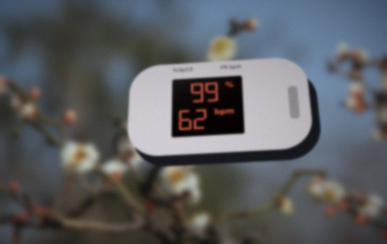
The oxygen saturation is 99%
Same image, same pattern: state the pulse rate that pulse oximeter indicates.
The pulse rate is 62bpm
